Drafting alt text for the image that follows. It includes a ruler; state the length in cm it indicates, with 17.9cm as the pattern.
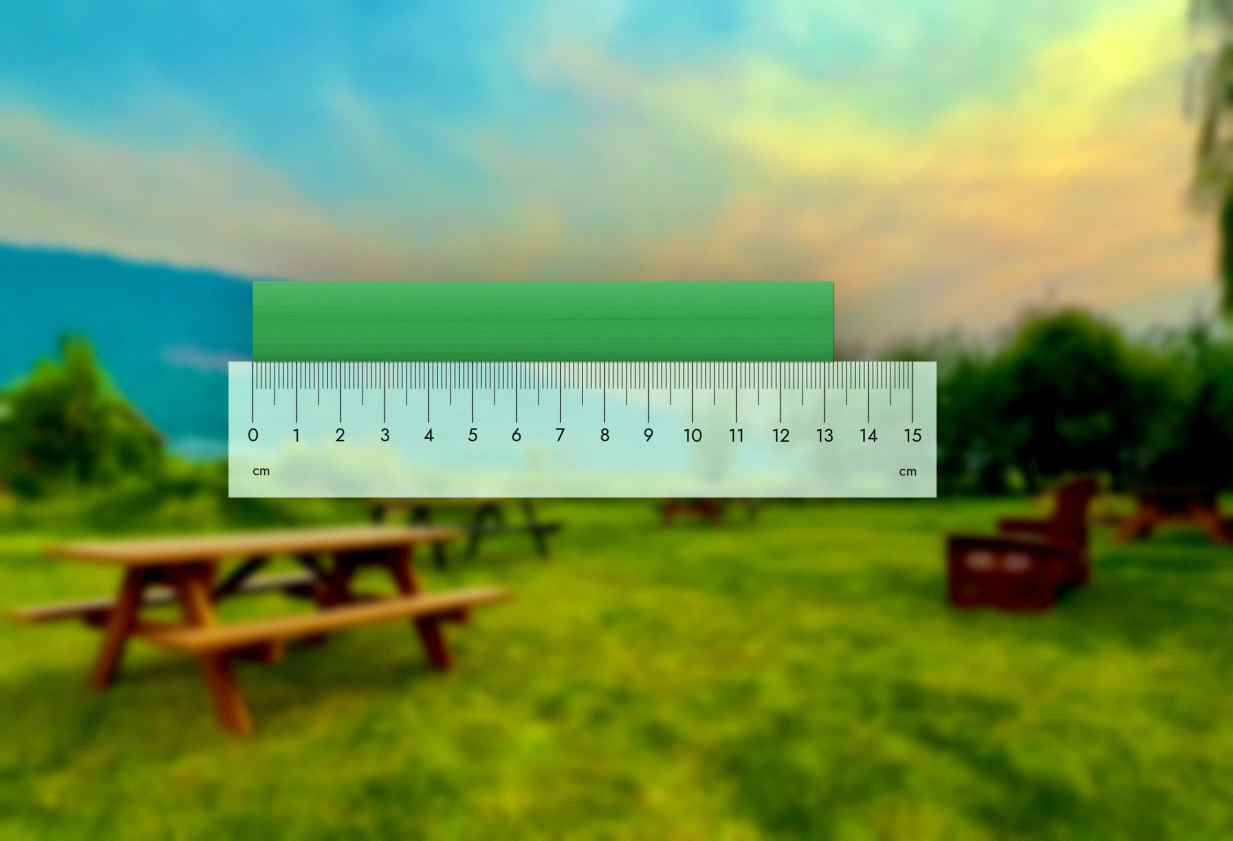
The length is 13.2cm
